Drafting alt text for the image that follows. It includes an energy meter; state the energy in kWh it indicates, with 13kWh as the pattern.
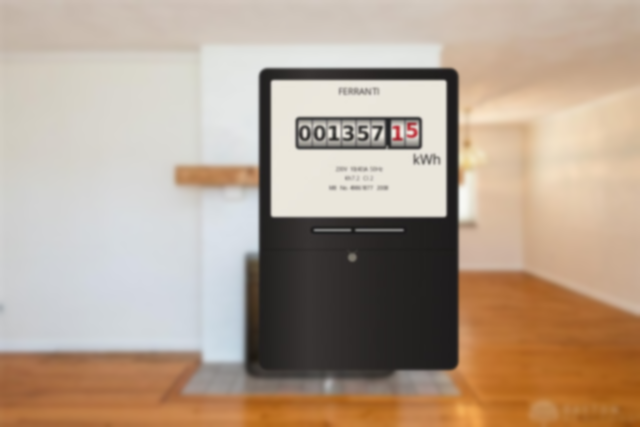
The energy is 1357.15kWh
